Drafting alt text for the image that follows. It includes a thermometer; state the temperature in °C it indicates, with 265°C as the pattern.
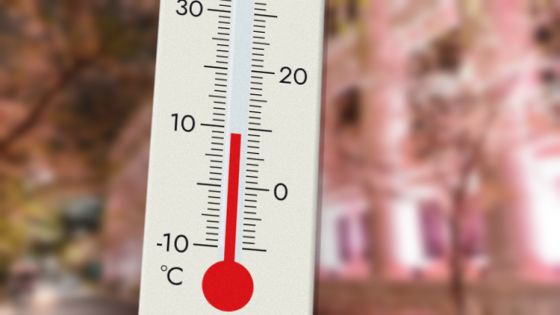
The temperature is 9°C
